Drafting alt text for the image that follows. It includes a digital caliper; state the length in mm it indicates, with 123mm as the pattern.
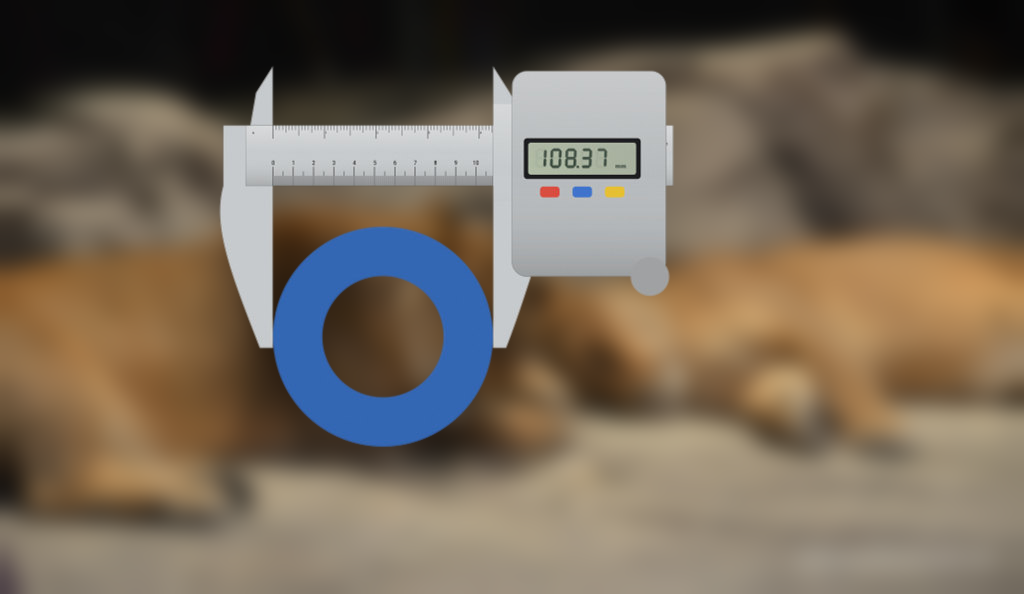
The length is 108.37mm
